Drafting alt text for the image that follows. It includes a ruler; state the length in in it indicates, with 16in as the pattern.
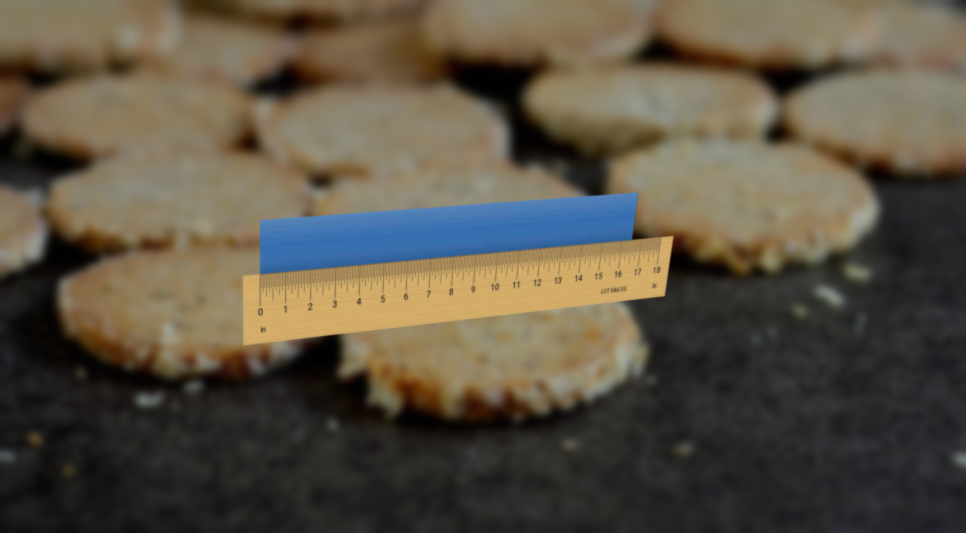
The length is 16.5in
